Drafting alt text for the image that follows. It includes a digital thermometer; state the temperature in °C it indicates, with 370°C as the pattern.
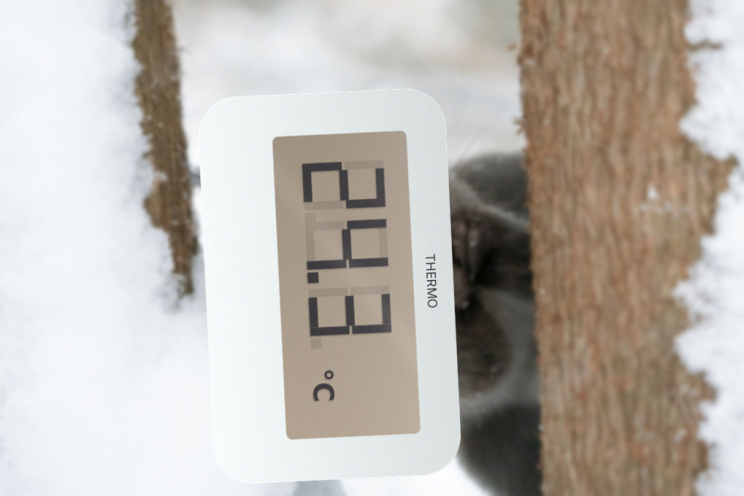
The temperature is 24.3°C
